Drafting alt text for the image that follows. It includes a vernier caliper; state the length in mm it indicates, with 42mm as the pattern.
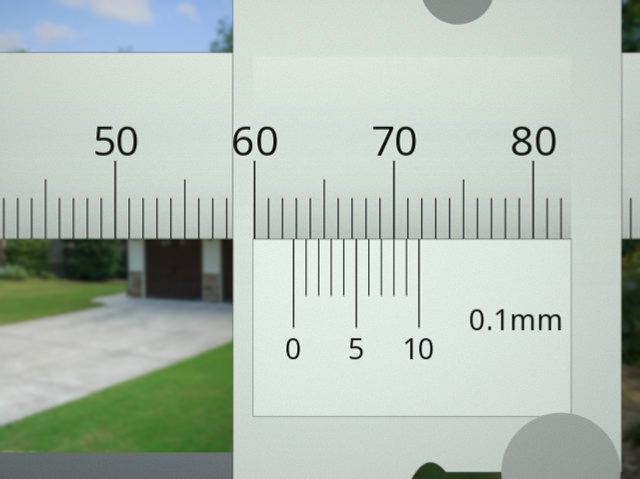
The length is 62.8mm
